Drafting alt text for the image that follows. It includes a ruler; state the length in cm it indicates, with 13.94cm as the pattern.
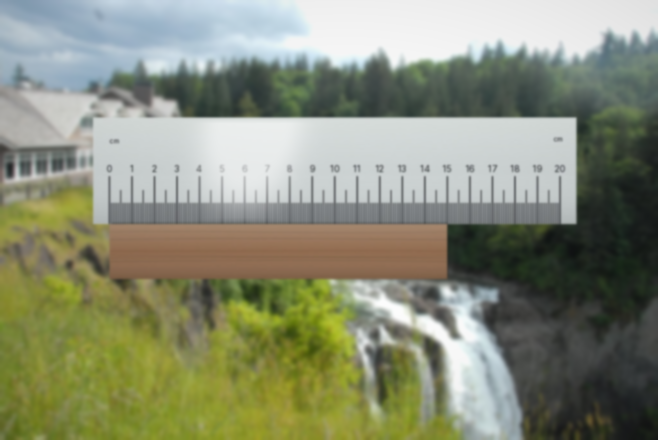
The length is 15cm
